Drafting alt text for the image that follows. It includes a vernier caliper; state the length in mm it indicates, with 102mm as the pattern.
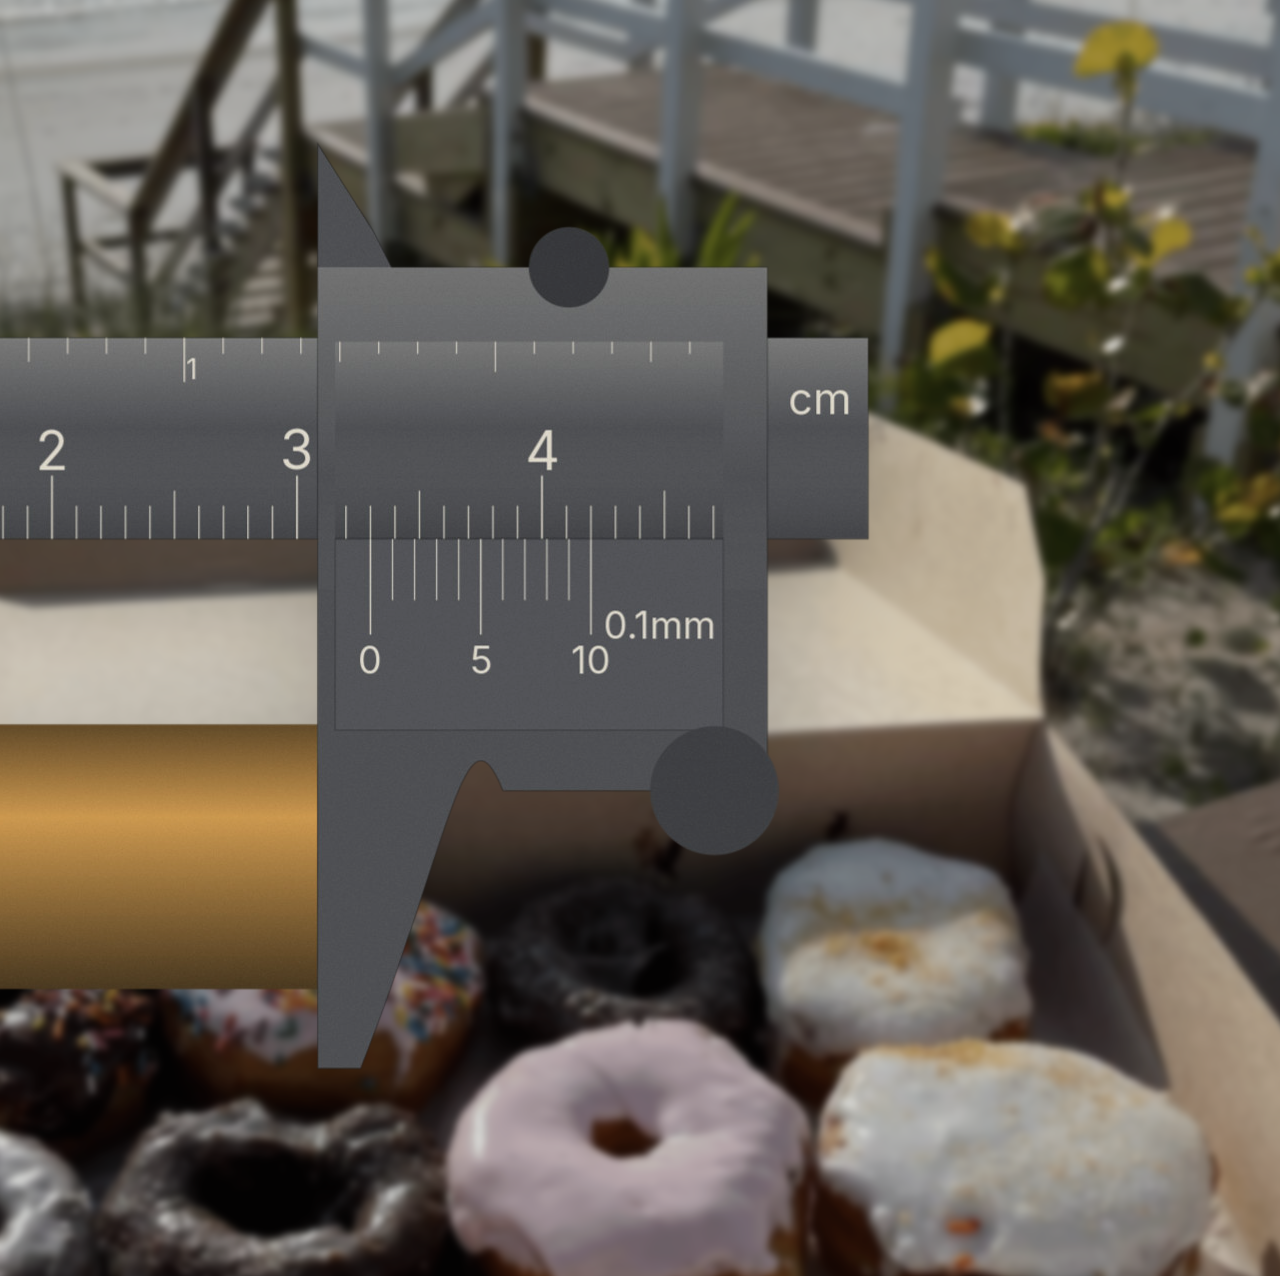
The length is 33.0mm
